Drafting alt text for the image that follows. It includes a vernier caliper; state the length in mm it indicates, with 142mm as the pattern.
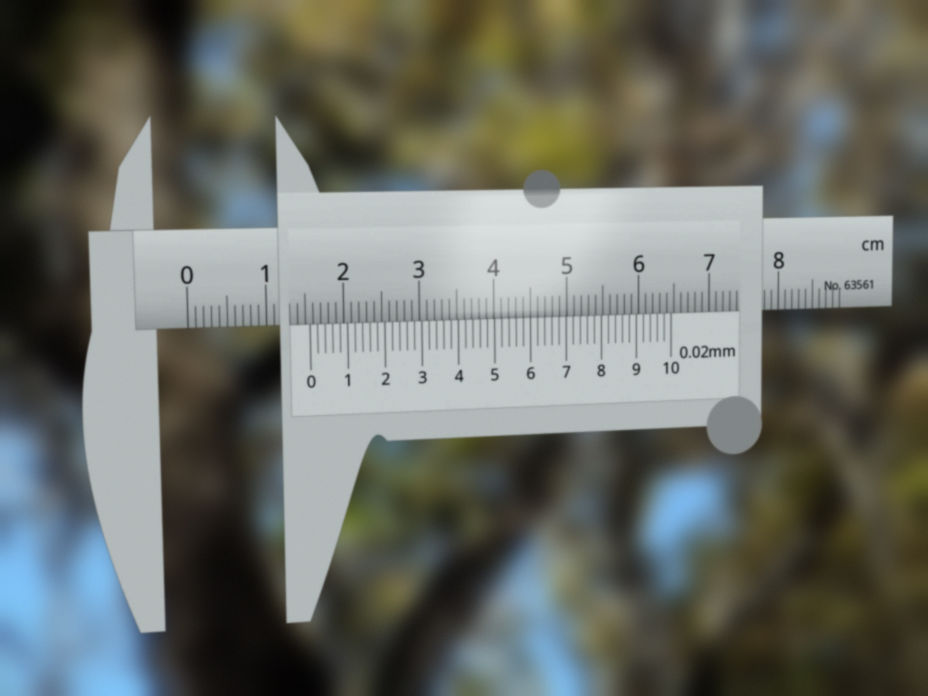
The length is 15.6mm
